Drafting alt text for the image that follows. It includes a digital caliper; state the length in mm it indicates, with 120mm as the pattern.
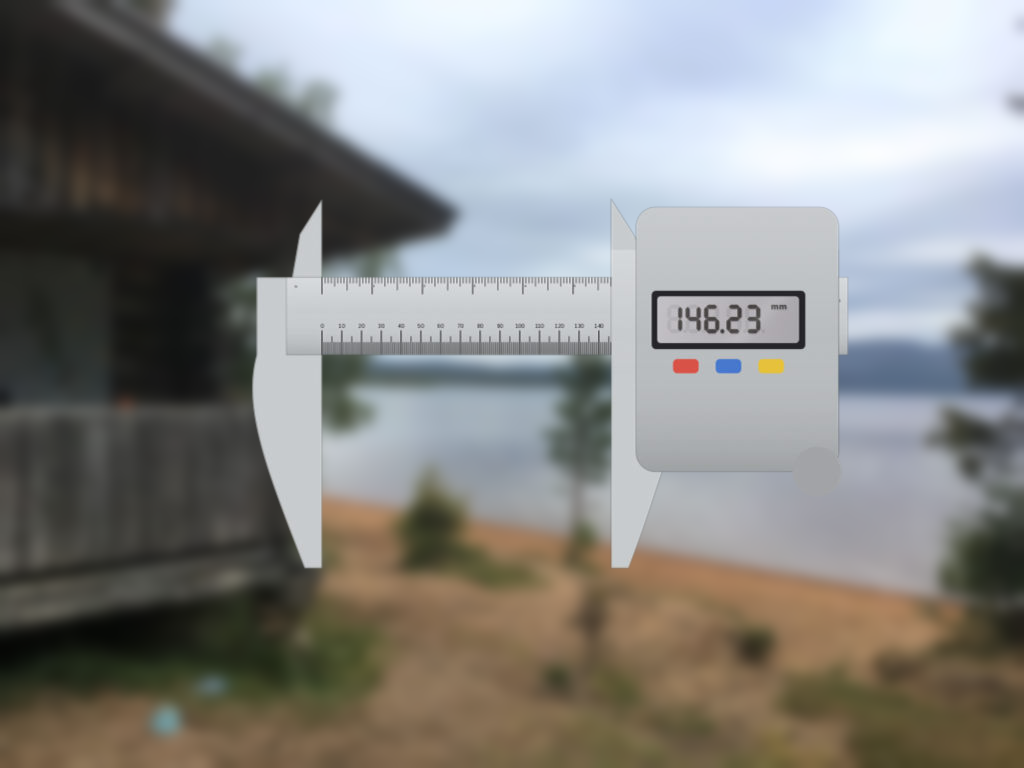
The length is 146.23mm
